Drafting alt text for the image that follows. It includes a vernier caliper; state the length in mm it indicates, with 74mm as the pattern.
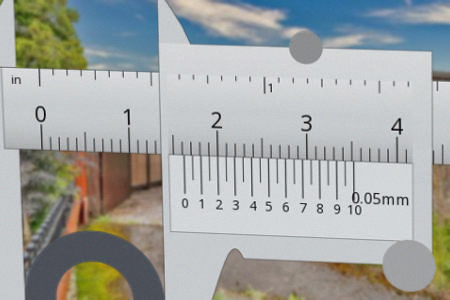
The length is 16.2mm
